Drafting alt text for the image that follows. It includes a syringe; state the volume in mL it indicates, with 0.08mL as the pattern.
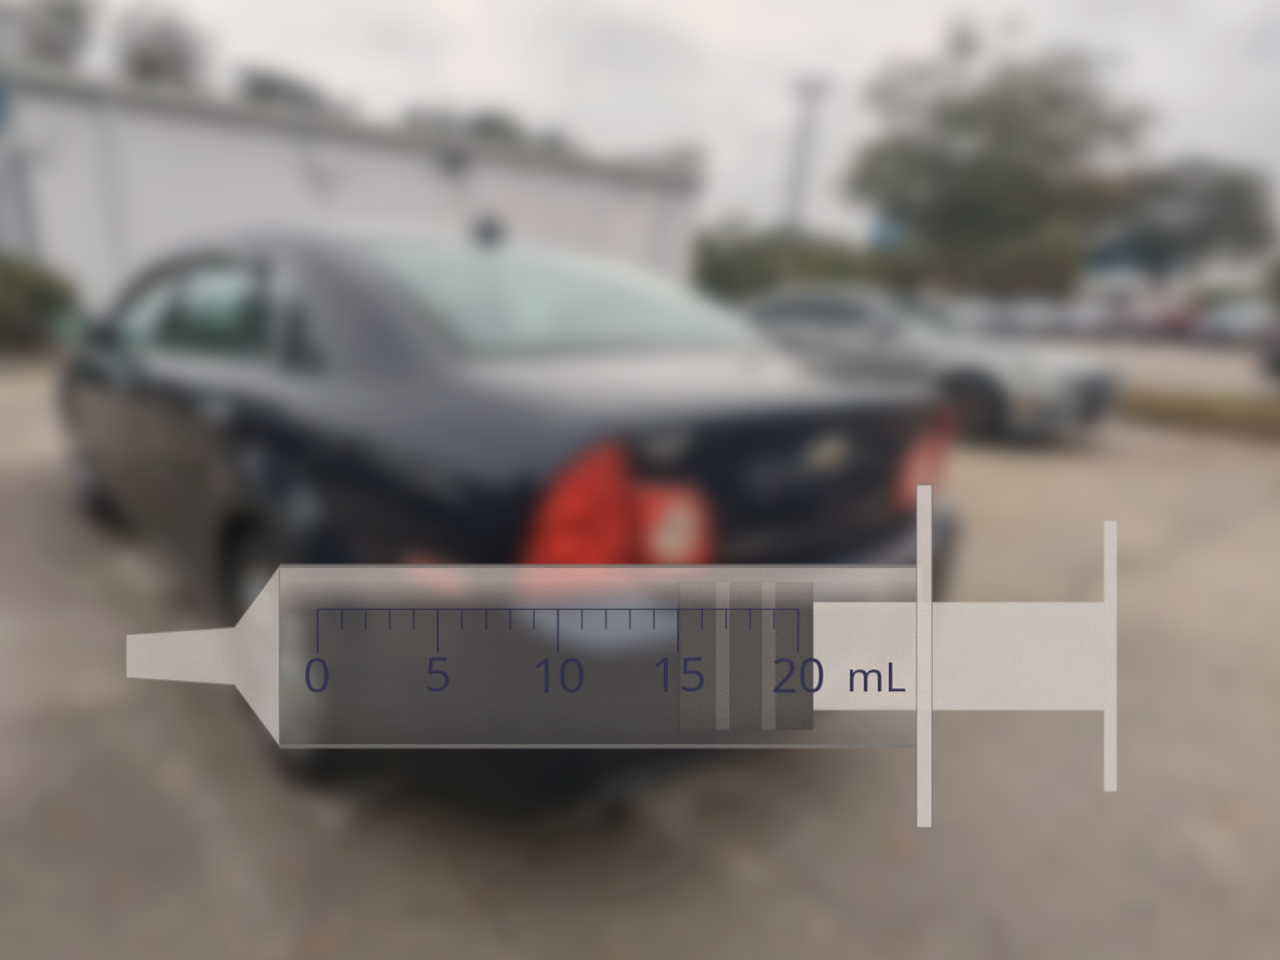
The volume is 15mL
